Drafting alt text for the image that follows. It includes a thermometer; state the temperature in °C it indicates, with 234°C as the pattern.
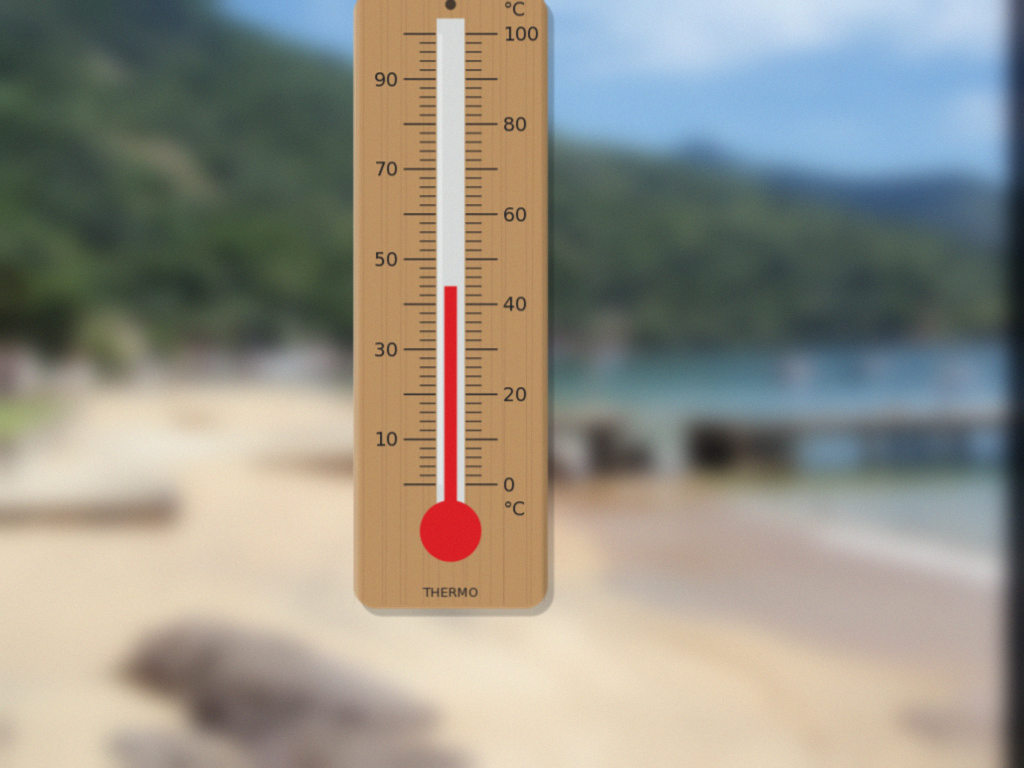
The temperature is 44°C
